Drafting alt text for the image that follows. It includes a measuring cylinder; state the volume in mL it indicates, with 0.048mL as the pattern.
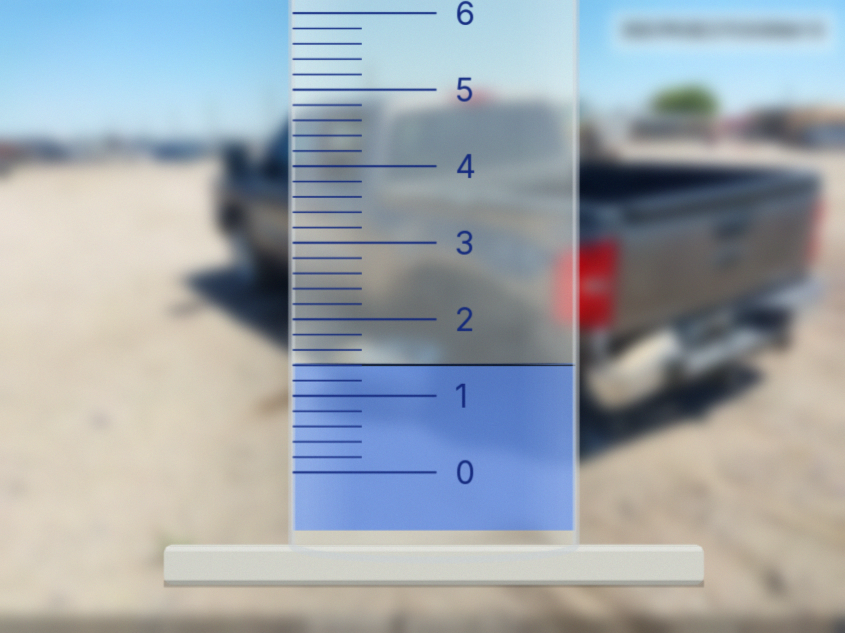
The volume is 1.4mL
